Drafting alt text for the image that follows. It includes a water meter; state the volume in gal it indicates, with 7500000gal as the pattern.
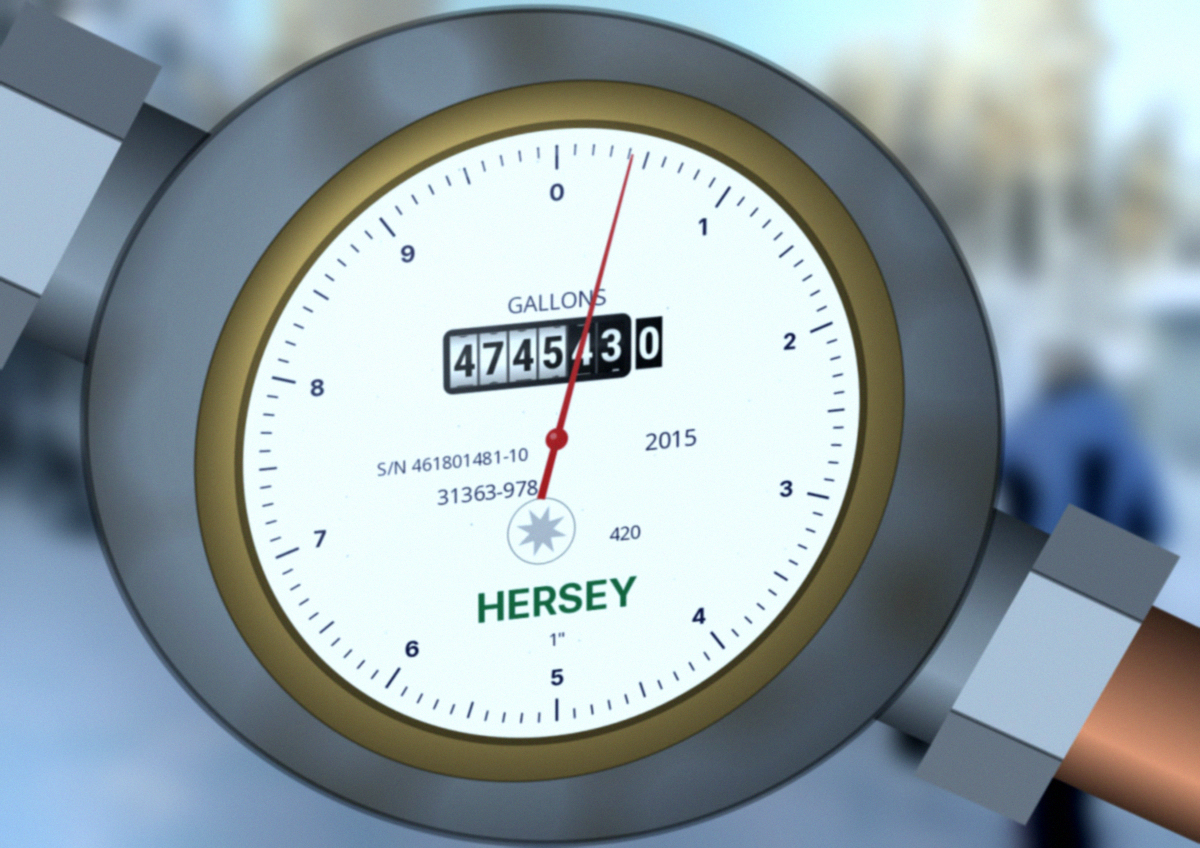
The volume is 4745430.4gal
